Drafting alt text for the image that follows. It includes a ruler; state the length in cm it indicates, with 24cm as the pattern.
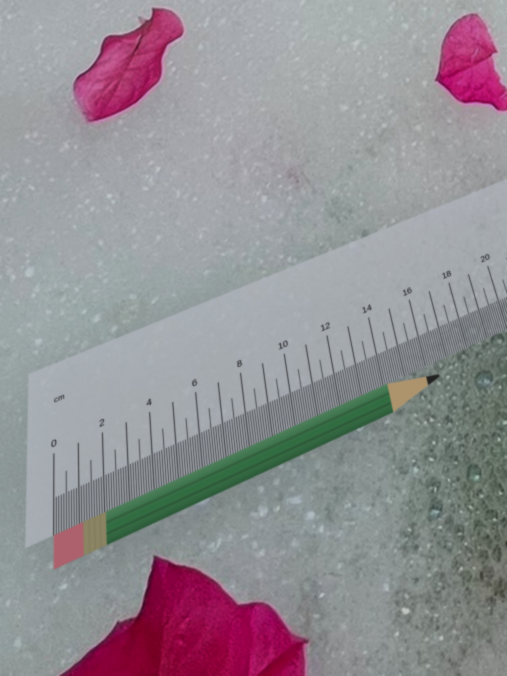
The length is 16.5cm
